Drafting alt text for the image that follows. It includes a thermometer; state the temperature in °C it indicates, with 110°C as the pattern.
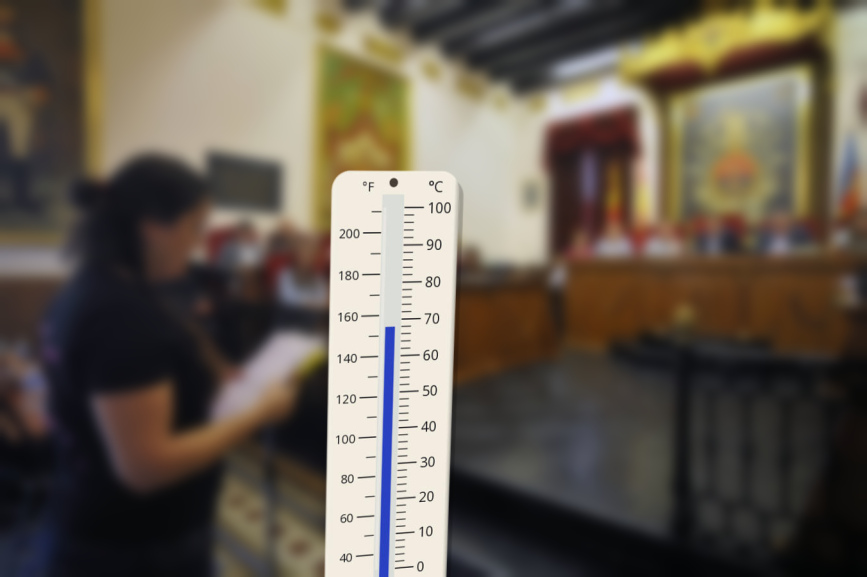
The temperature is 68°C
